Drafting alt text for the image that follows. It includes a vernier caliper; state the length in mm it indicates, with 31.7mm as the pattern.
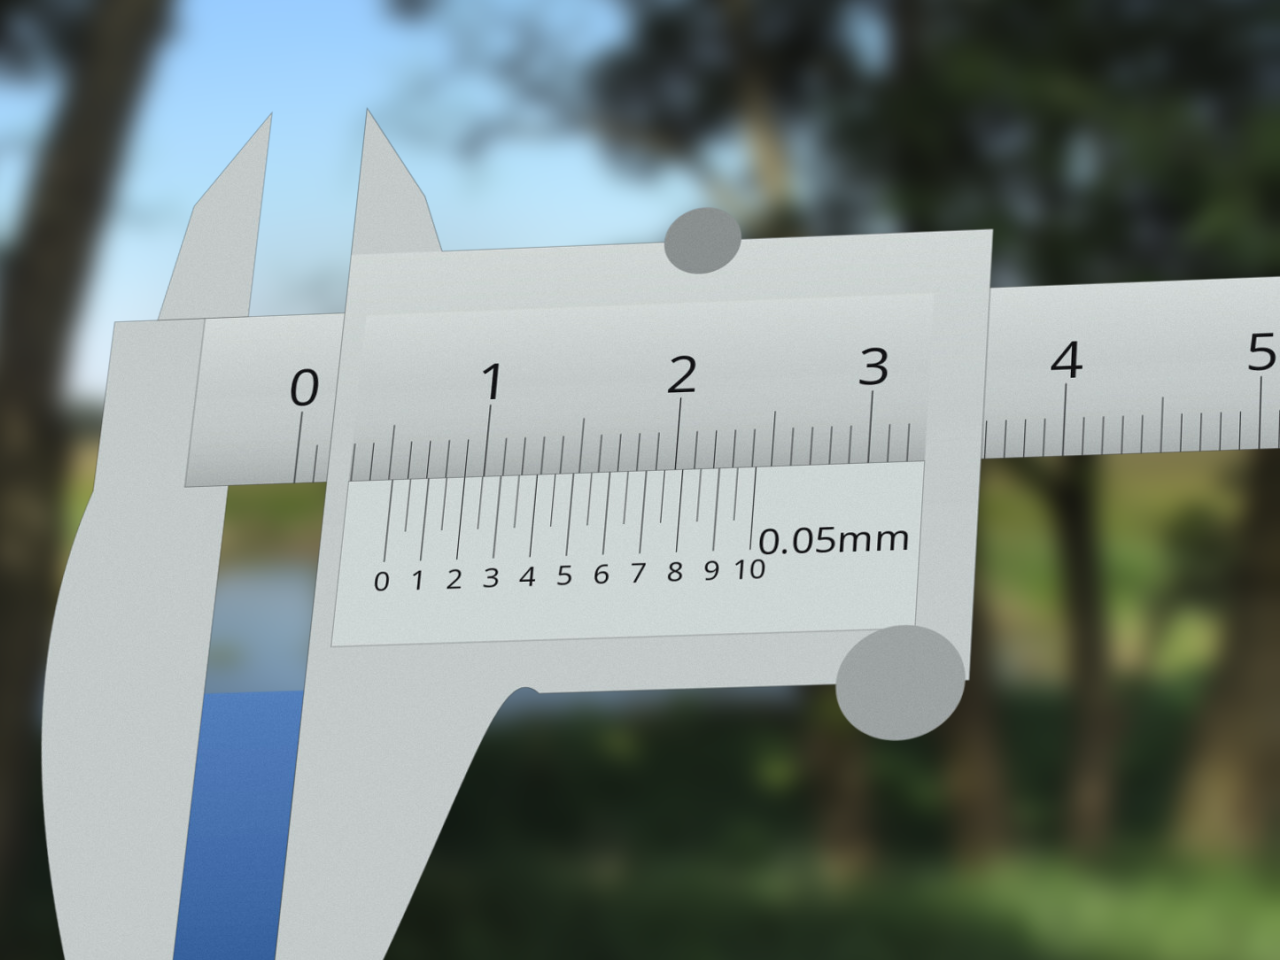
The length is 5.2mm
